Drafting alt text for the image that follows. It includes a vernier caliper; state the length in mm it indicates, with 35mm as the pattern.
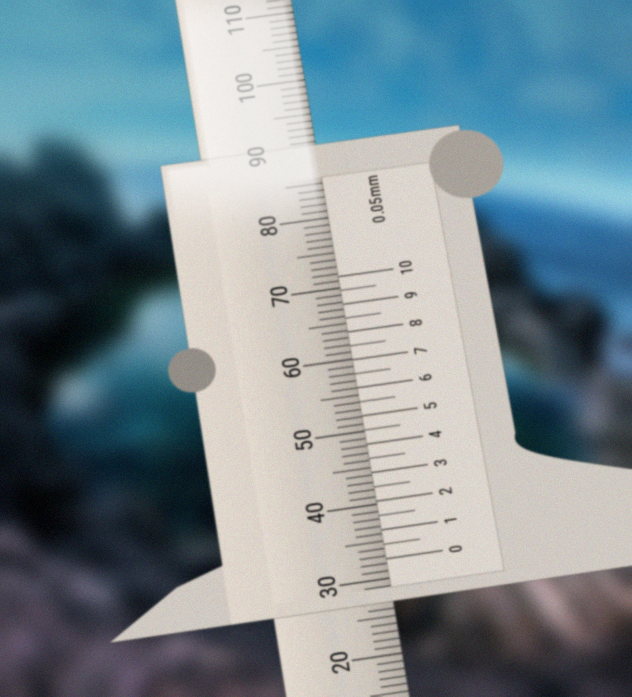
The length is 32.6mm
